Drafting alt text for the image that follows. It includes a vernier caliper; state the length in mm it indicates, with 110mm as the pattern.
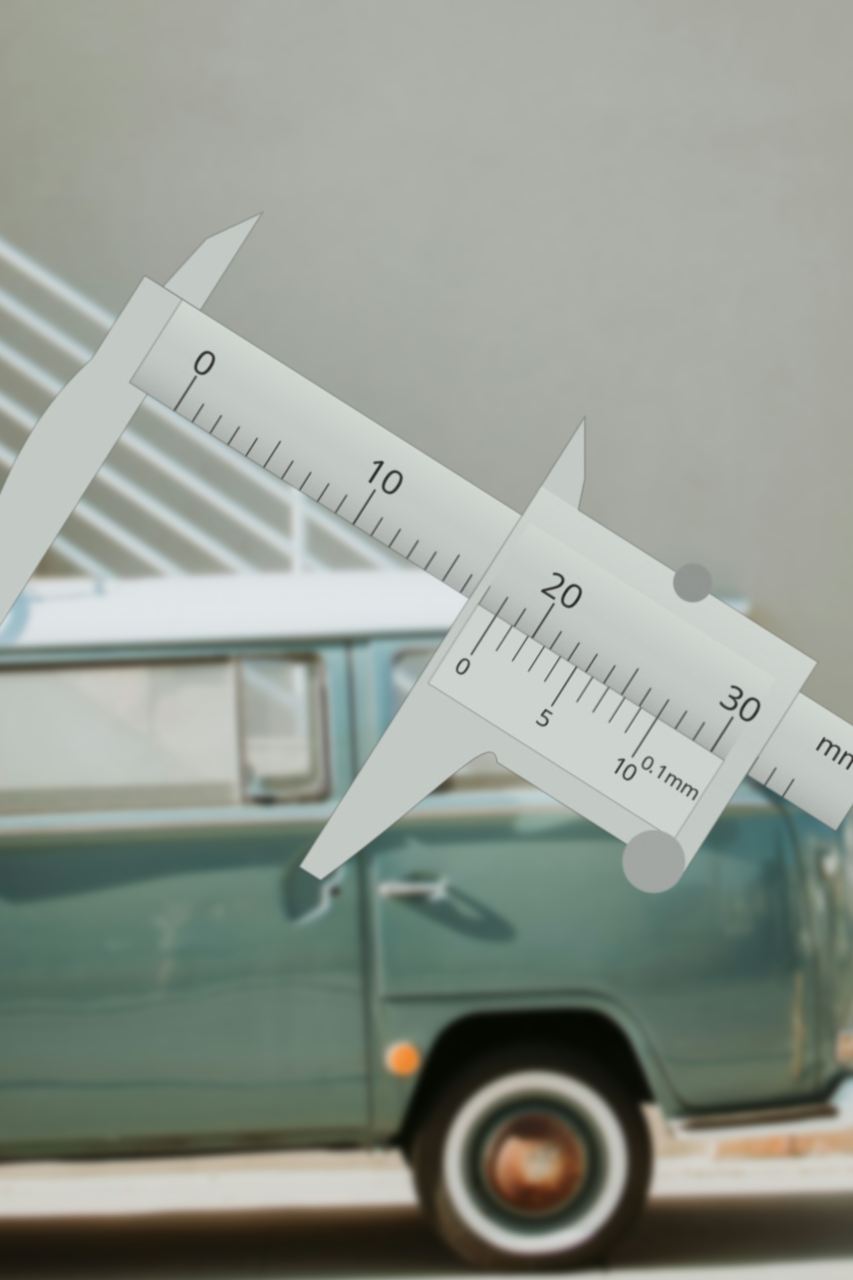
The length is 18.0mm
